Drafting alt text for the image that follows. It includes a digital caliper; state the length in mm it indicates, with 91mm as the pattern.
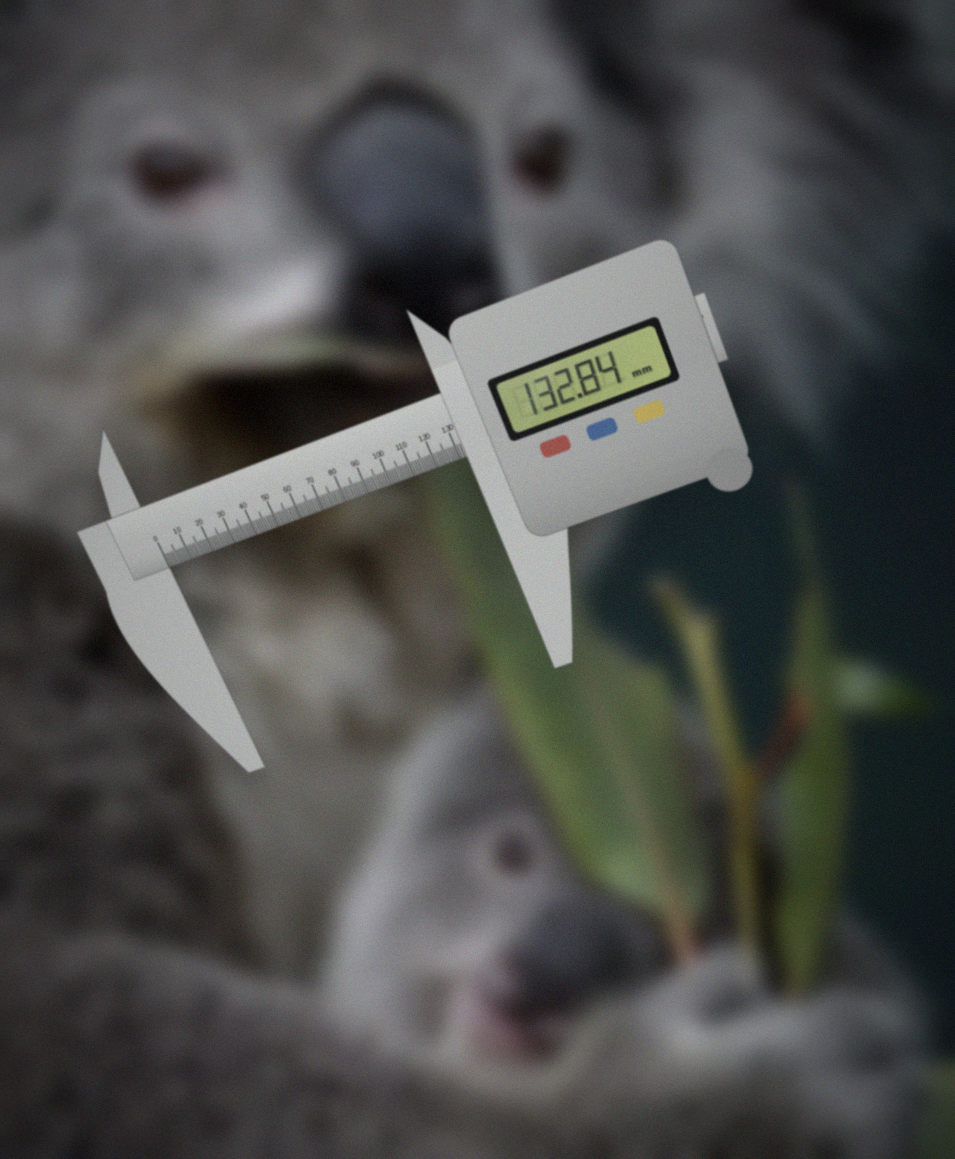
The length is 132.84mm
